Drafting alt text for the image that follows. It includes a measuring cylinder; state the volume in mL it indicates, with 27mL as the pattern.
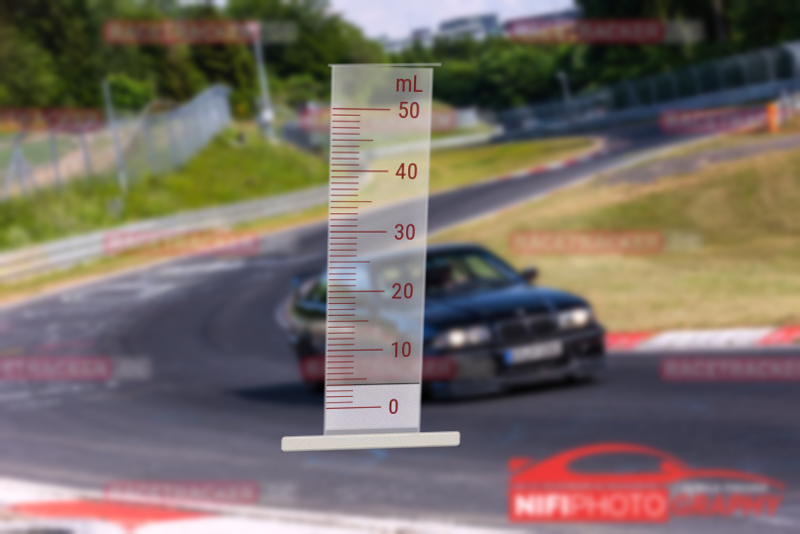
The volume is 4mL
